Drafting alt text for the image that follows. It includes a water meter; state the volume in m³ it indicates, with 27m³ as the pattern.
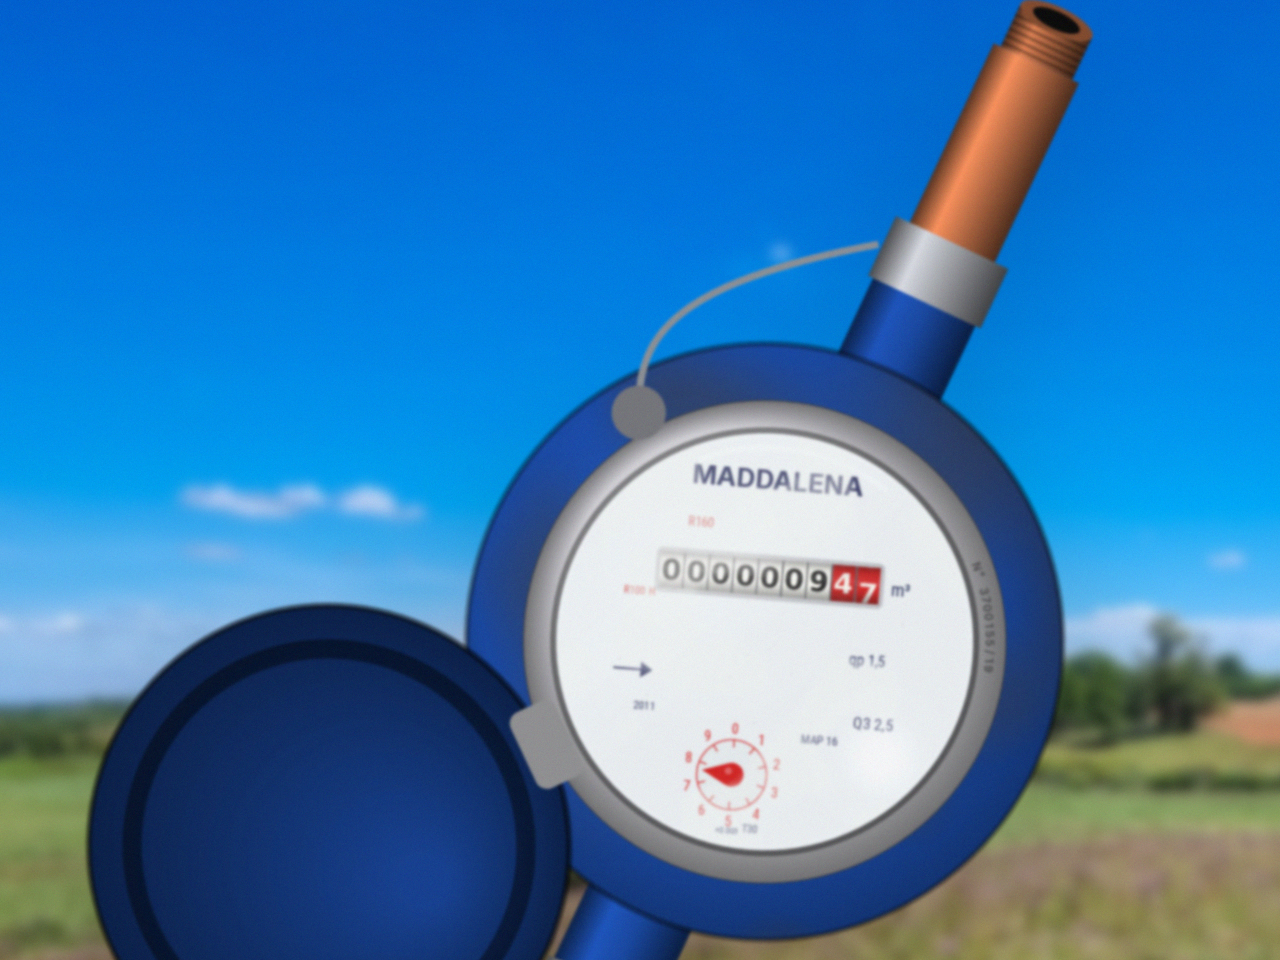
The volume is 9.467m³
